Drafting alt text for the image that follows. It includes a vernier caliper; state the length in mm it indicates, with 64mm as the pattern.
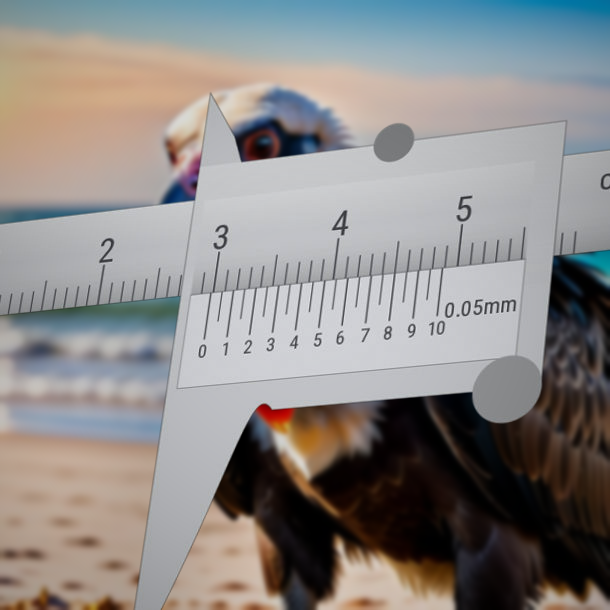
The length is 29.8mm
